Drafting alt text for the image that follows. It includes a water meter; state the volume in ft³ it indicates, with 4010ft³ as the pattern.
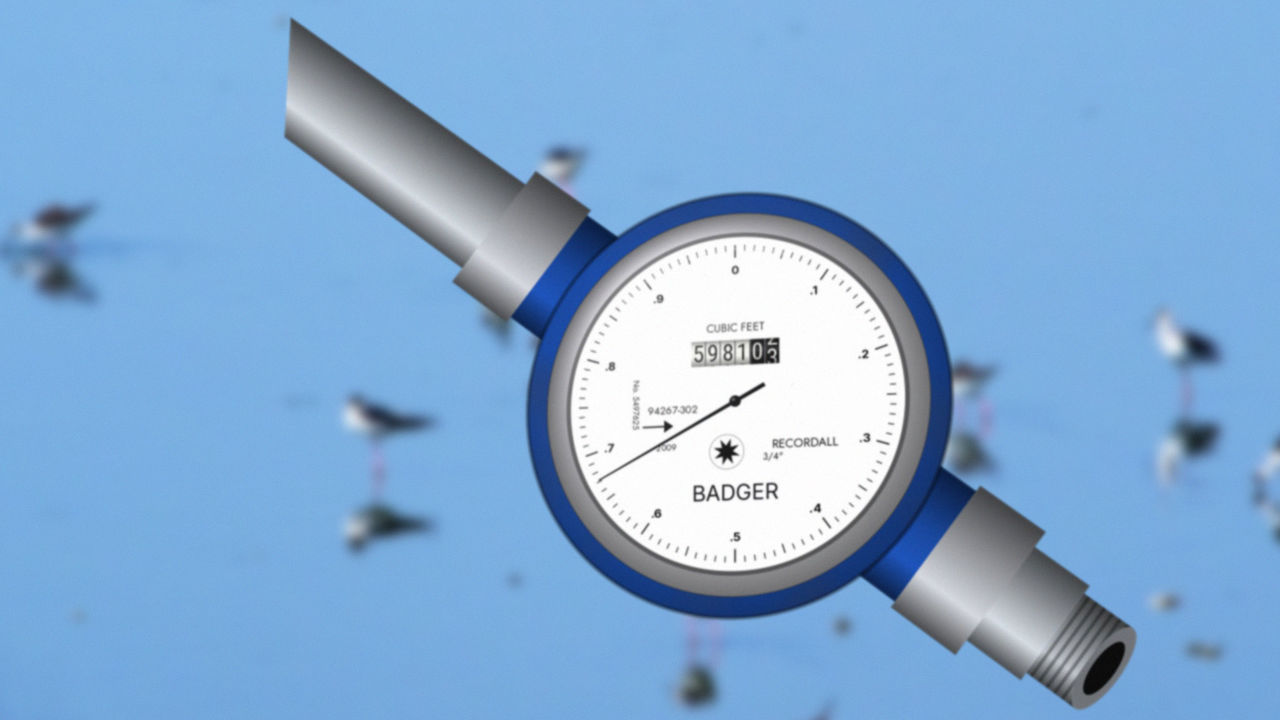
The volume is 598102.67ft³
